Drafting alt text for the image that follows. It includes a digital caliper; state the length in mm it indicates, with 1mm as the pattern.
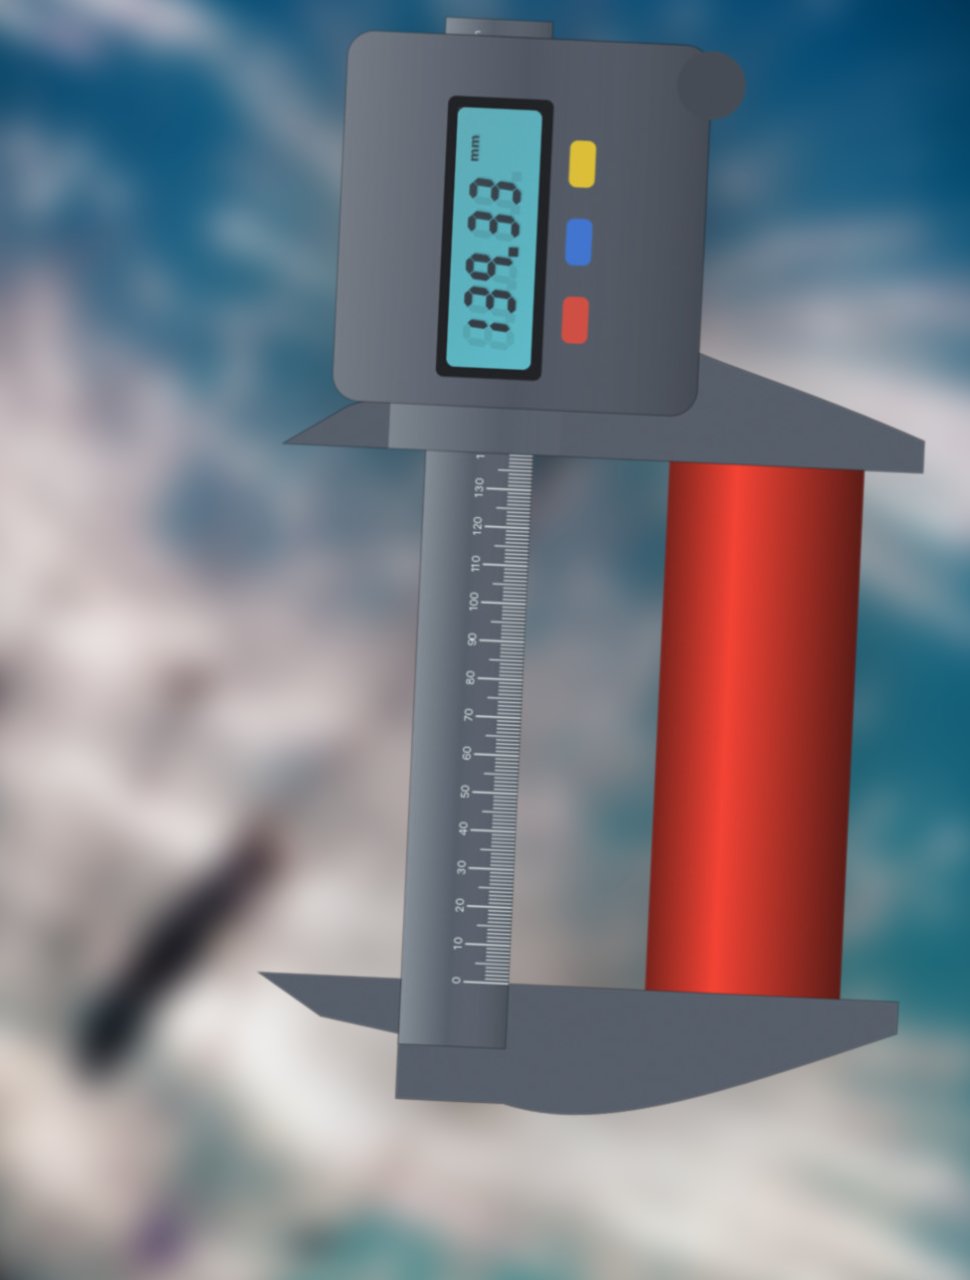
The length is 139.33mm
